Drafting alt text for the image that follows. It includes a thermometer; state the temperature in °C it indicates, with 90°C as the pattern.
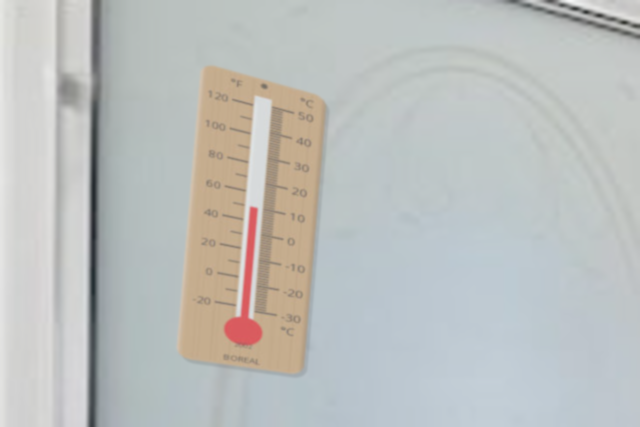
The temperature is 10°C
